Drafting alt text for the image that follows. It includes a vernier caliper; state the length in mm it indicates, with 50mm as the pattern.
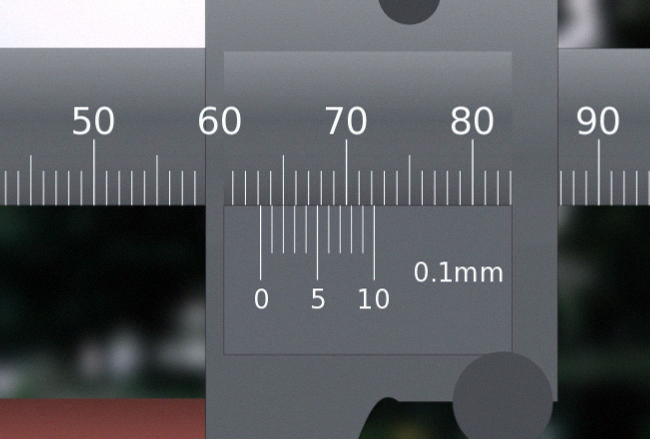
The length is 63.2mm
